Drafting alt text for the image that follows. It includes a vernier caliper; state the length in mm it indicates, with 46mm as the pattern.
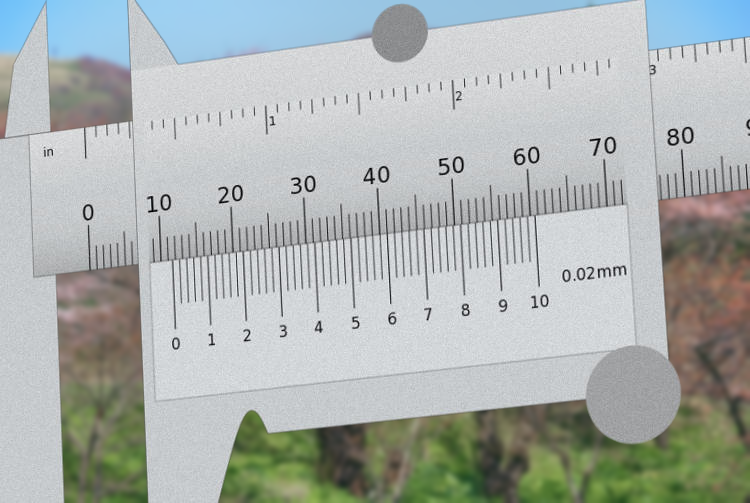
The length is 11.6mm
